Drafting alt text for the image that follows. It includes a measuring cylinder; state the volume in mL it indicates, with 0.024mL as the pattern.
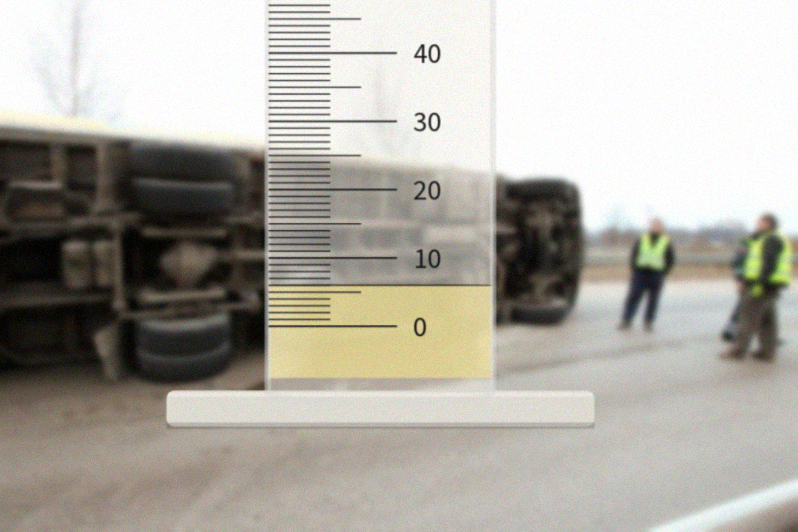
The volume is 6mL
